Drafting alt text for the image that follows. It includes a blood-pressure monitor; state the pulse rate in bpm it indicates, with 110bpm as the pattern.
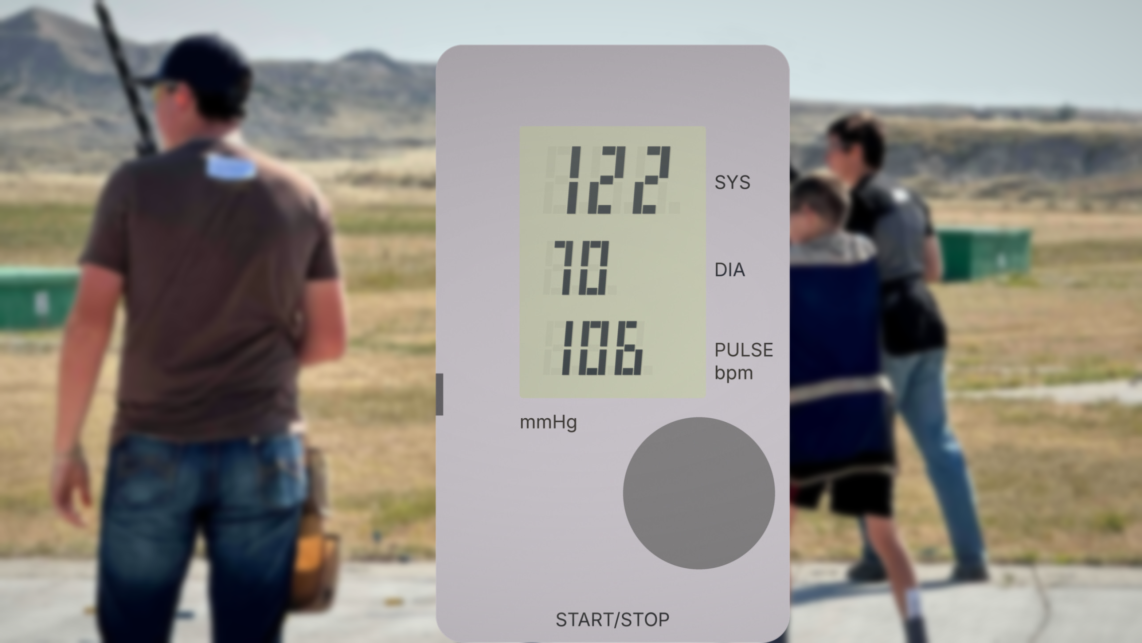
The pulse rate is 106bpm
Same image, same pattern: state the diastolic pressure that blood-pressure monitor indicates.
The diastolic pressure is 70mmHg
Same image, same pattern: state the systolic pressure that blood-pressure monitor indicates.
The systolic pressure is 122mmHg
